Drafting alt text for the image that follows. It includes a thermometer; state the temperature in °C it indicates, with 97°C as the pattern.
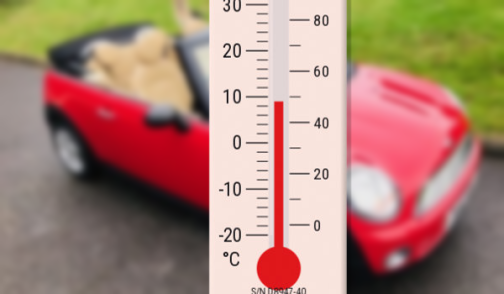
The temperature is 9°C
